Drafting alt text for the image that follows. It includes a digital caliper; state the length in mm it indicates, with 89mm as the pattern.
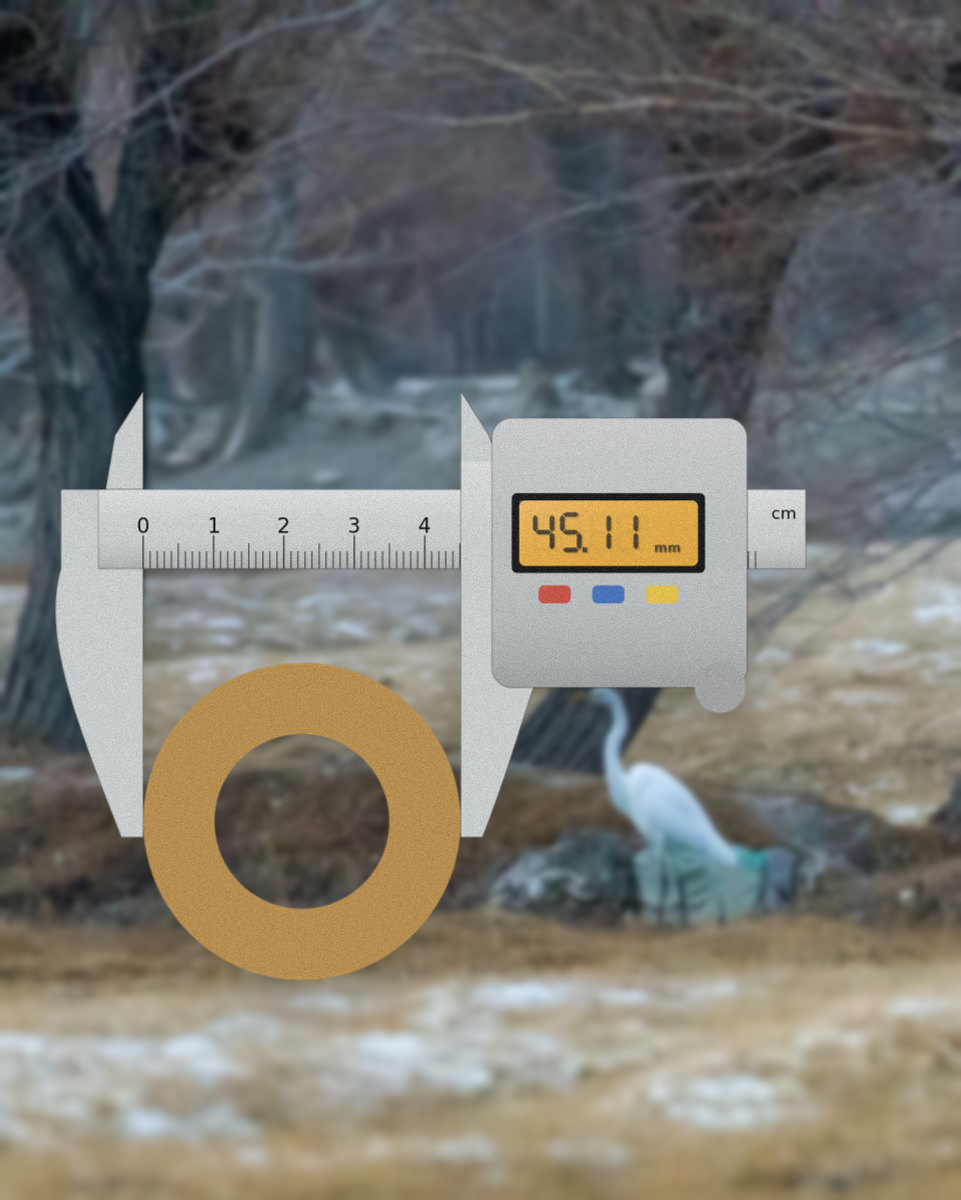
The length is 45.11mm
